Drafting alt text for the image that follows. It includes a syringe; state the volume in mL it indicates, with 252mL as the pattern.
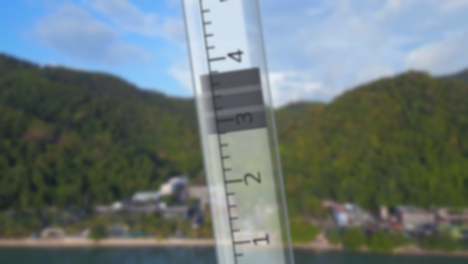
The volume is 2.8mL
